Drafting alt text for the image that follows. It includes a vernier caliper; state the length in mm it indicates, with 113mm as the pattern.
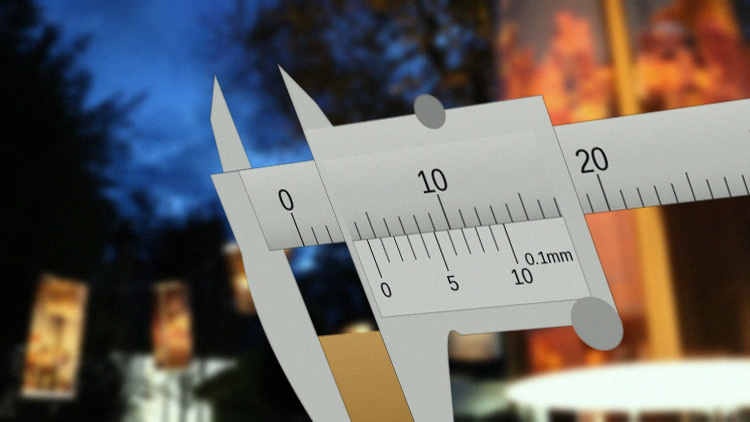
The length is 4.4mm
